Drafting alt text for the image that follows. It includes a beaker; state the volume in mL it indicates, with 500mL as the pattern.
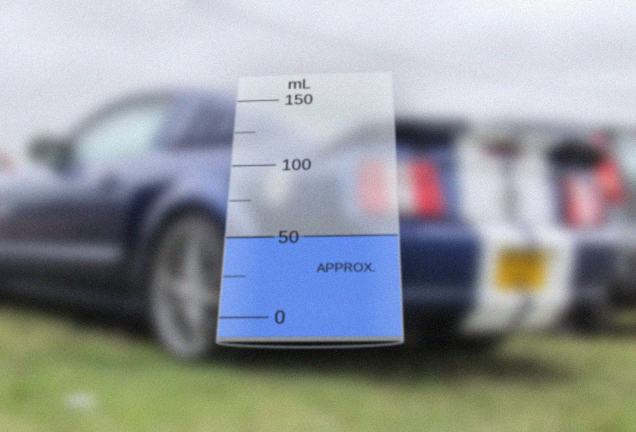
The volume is 50mL
